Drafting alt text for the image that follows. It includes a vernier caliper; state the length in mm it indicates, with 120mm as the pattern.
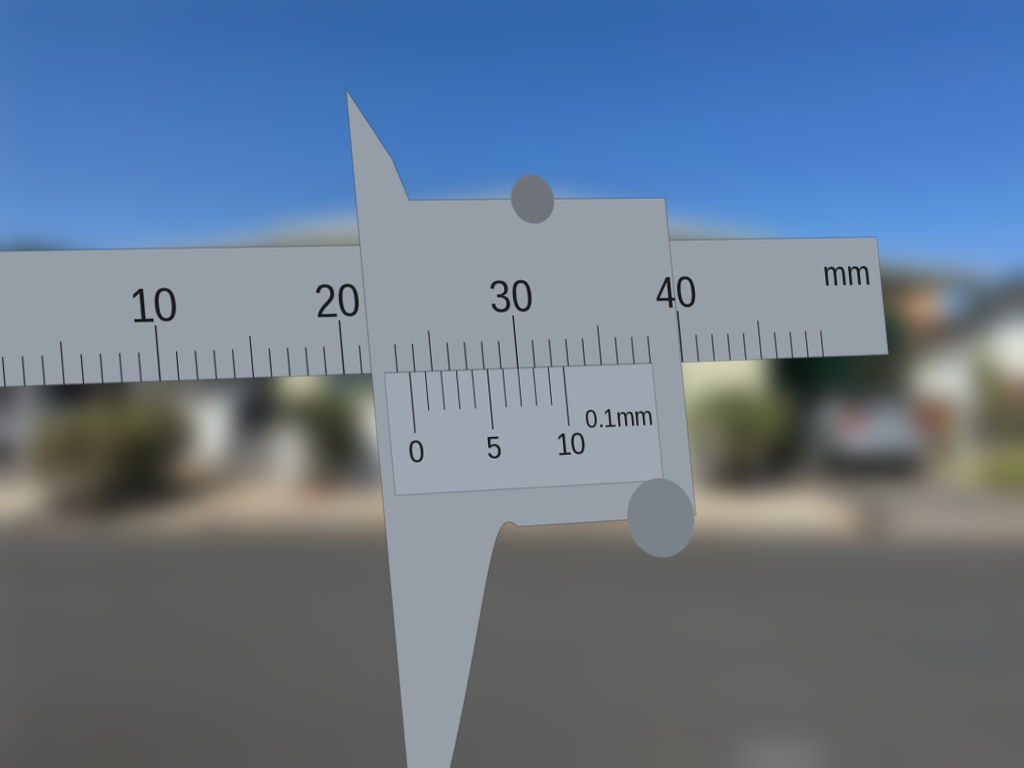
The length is 23.7mm
